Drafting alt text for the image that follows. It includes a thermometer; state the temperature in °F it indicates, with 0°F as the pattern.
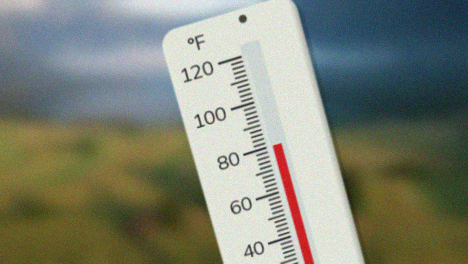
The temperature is 80°F
